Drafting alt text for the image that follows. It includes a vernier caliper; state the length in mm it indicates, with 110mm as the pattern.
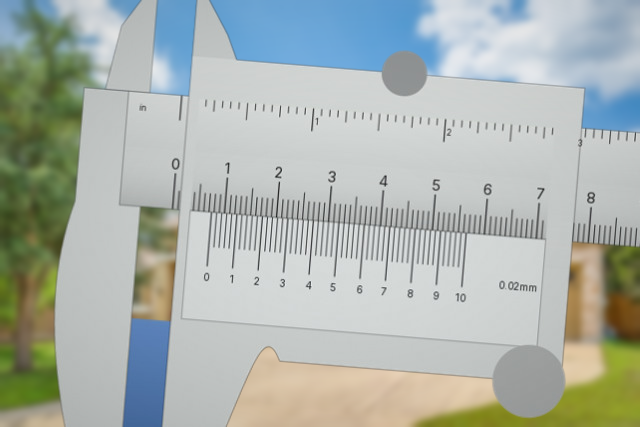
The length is 7.5mm
